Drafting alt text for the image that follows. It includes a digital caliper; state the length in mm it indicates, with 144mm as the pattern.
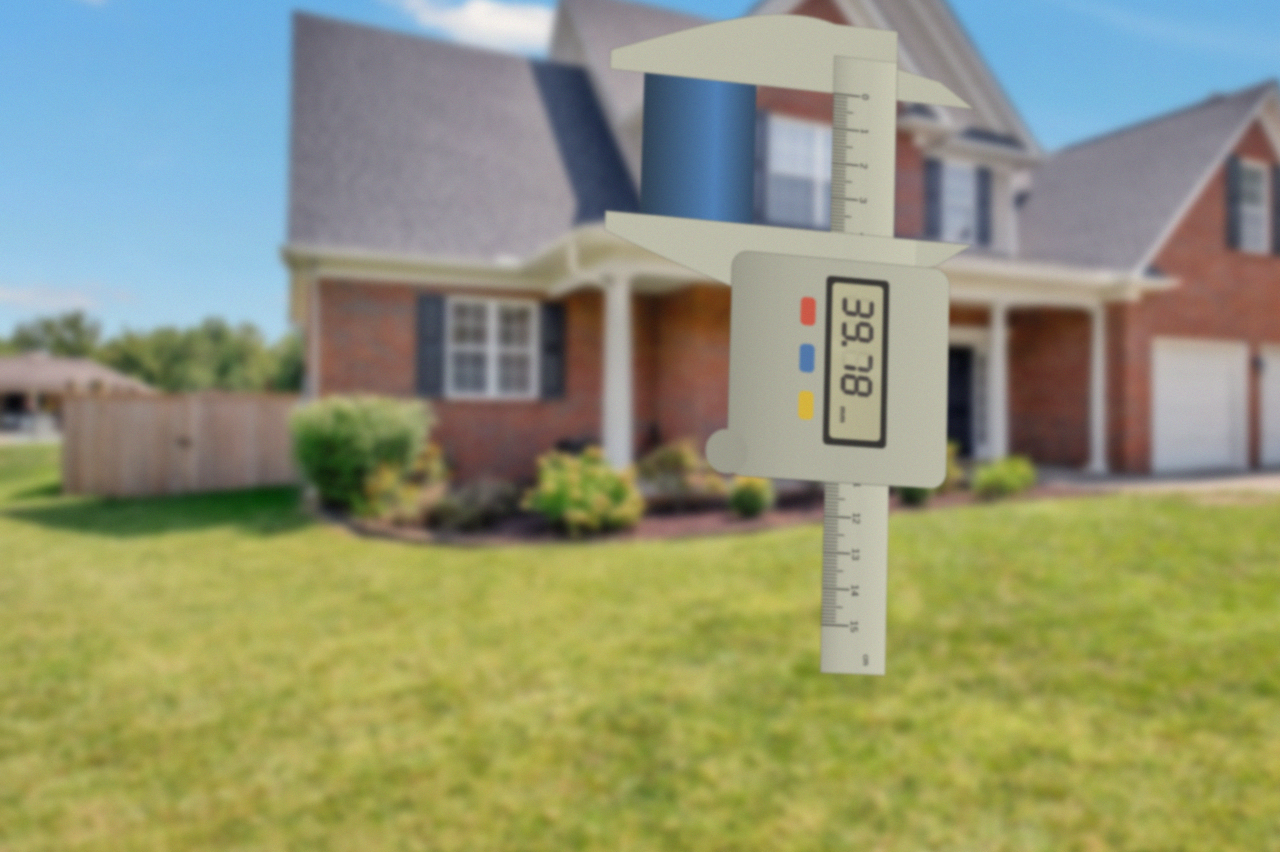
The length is 39.78mm
